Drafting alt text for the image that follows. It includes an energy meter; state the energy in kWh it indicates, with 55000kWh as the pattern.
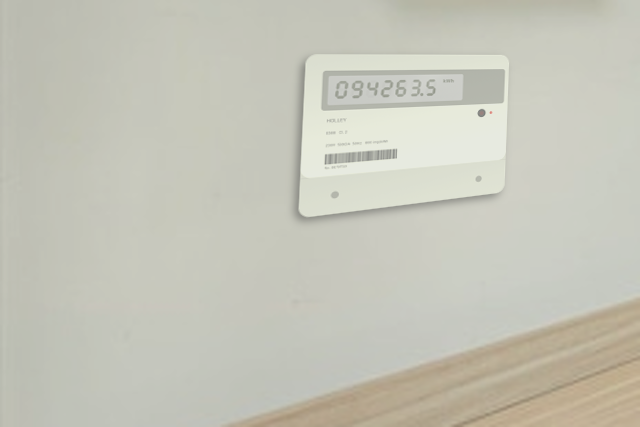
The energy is 94263.5kWh
